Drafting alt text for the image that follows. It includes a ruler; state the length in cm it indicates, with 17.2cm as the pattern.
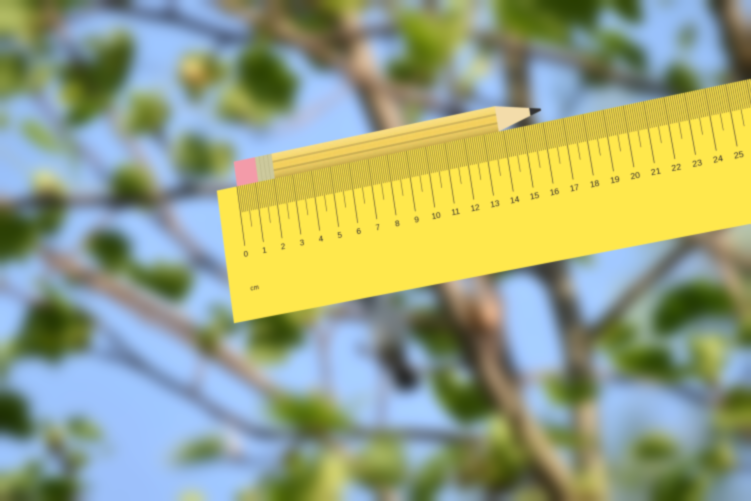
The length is 16cm
